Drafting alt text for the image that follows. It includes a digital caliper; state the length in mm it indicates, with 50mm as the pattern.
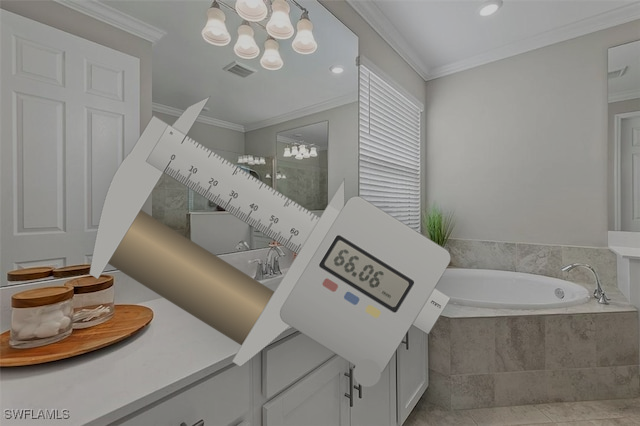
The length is 66.06mm
